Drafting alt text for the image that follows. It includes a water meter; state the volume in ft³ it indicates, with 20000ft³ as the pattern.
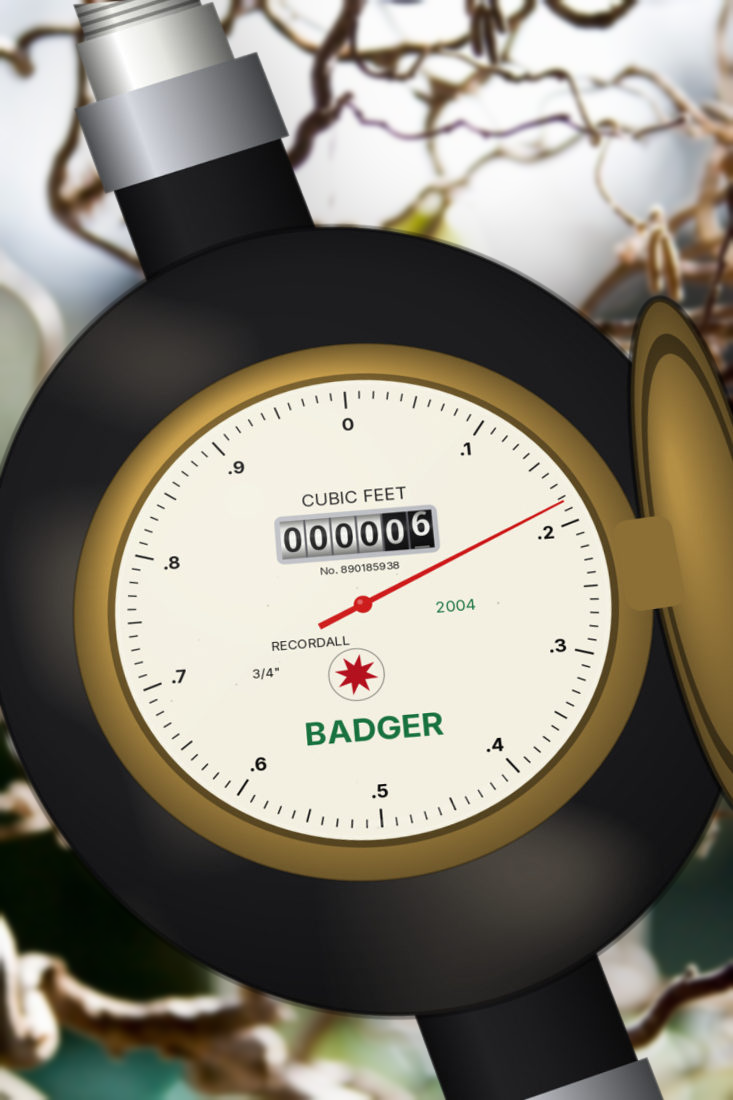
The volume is 6.18ft³
